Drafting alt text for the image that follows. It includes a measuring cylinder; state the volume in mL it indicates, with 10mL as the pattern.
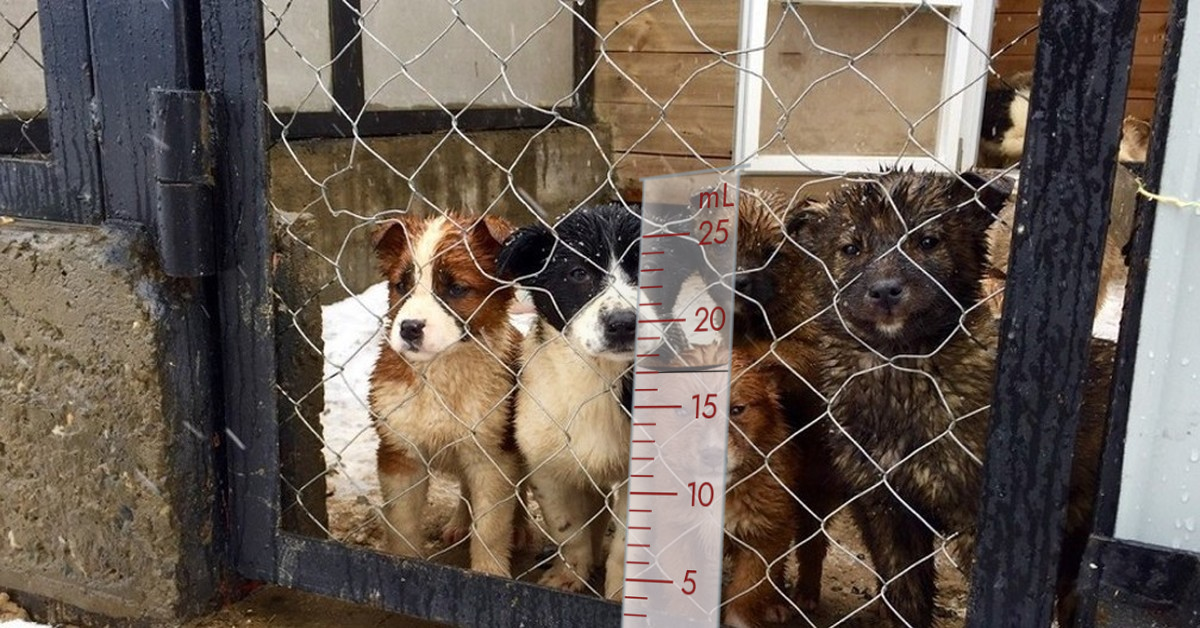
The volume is 17mL
